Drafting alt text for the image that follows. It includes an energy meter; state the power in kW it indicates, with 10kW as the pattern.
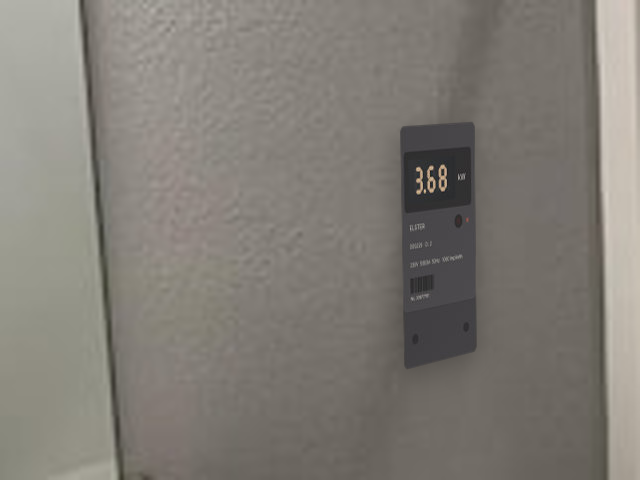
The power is 3.68kW
